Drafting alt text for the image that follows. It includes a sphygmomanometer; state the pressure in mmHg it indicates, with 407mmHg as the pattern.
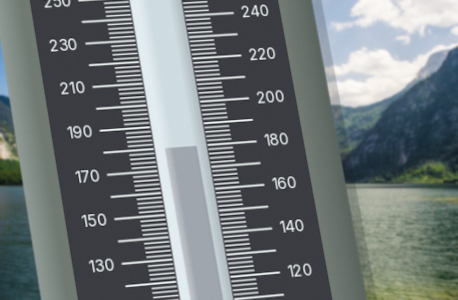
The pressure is 180mmHg
